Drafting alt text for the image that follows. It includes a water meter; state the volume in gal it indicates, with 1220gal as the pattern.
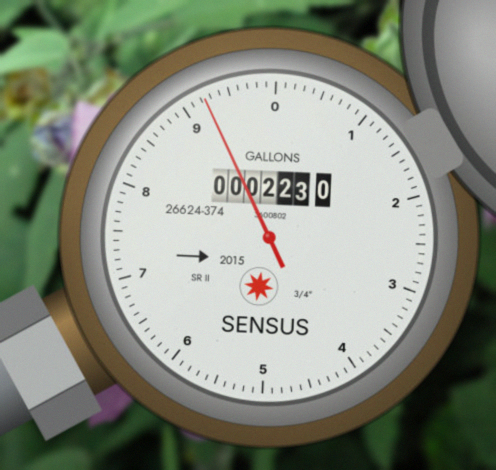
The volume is 2229.2gal
